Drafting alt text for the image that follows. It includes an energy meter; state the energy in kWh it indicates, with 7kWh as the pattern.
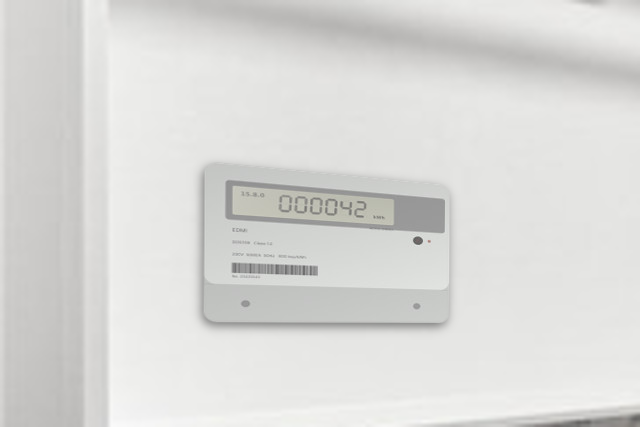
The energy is 42kWh
